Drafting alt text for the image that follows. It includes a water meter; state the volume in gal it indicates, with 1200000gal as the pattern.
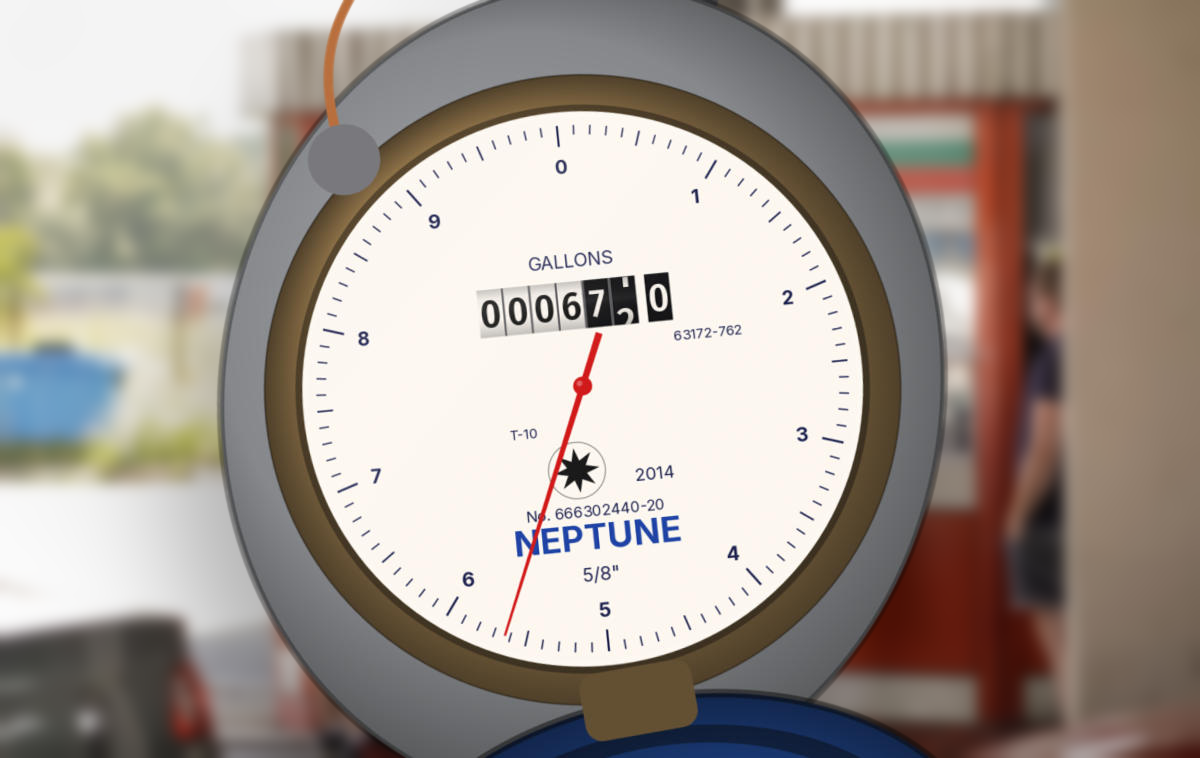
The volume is 6715.6gal
